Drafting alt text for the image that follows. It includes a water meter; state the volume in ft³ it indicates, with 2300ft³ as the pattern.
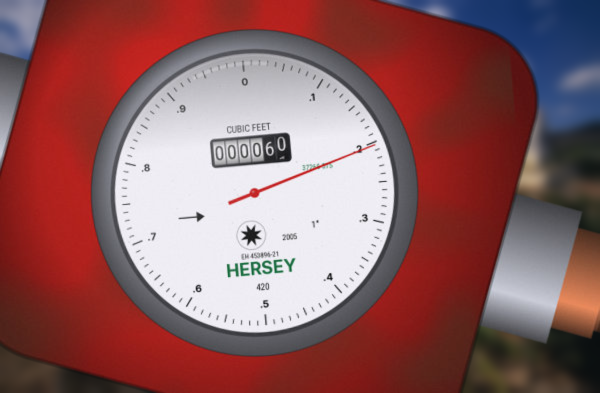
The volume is 60.20ft³
